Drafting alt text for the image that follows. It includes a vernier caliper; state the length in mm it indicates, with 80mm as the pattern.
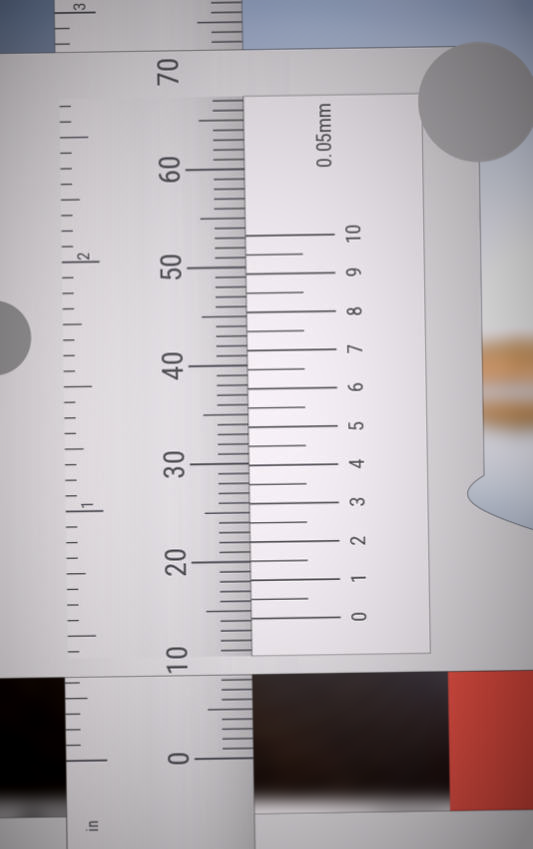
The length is 14.2mm
